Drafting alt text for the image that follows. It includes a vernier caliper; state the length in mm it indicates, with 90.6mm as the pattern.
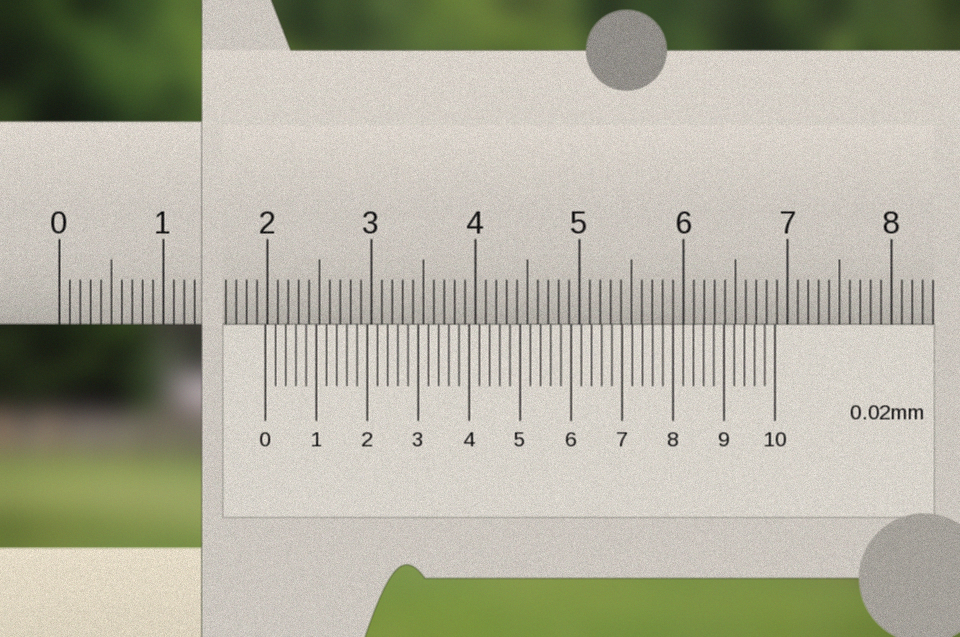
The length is 19.8mm
